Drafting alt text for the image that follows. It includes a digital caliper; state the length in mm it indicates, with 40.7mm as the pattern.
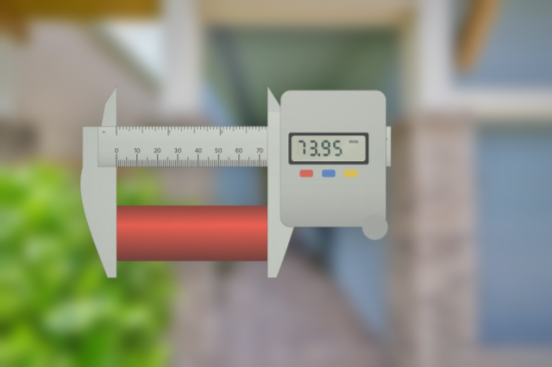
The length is 73.95mm
